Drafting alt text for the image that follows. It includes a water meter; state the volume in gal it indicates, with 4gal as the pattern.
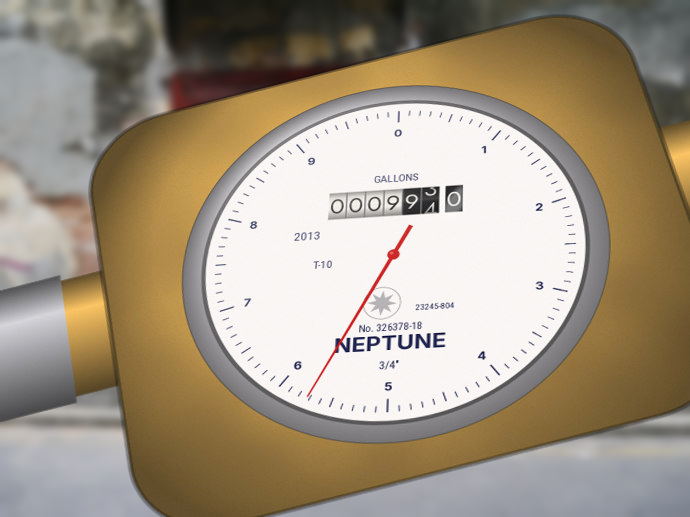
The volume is 9935.7gal
